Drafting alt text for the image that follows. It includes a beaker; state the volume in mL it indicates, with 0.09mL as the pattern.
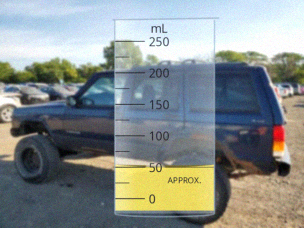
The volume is 50mL
